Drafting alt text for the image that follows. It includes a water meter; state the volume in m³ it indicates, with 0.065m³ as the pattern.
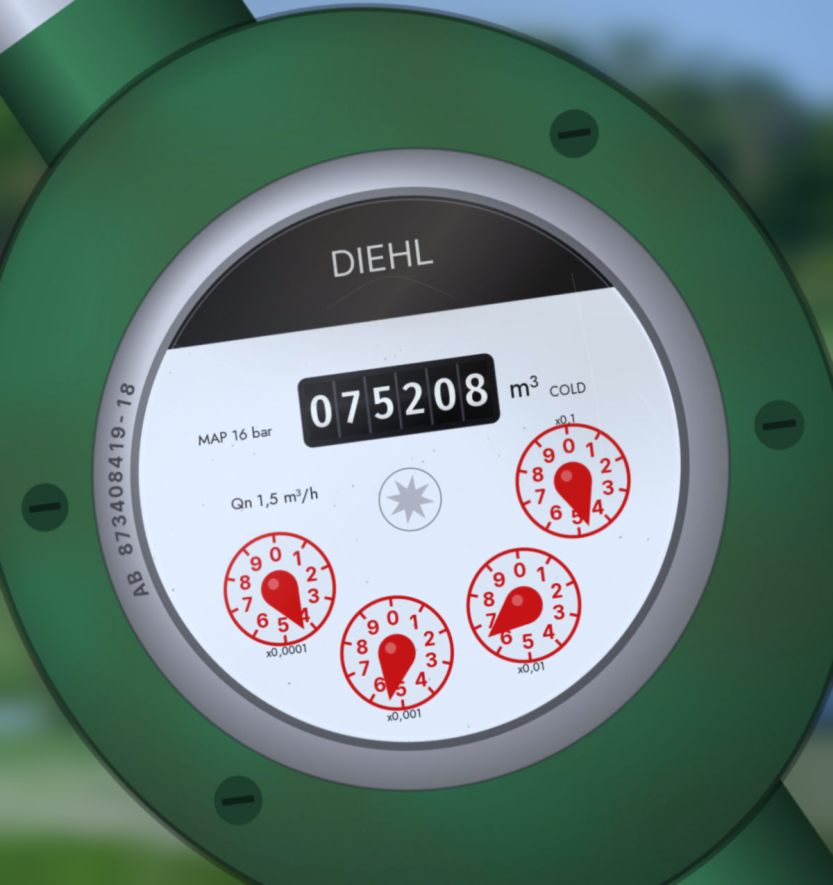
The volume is 75208.4654m³
